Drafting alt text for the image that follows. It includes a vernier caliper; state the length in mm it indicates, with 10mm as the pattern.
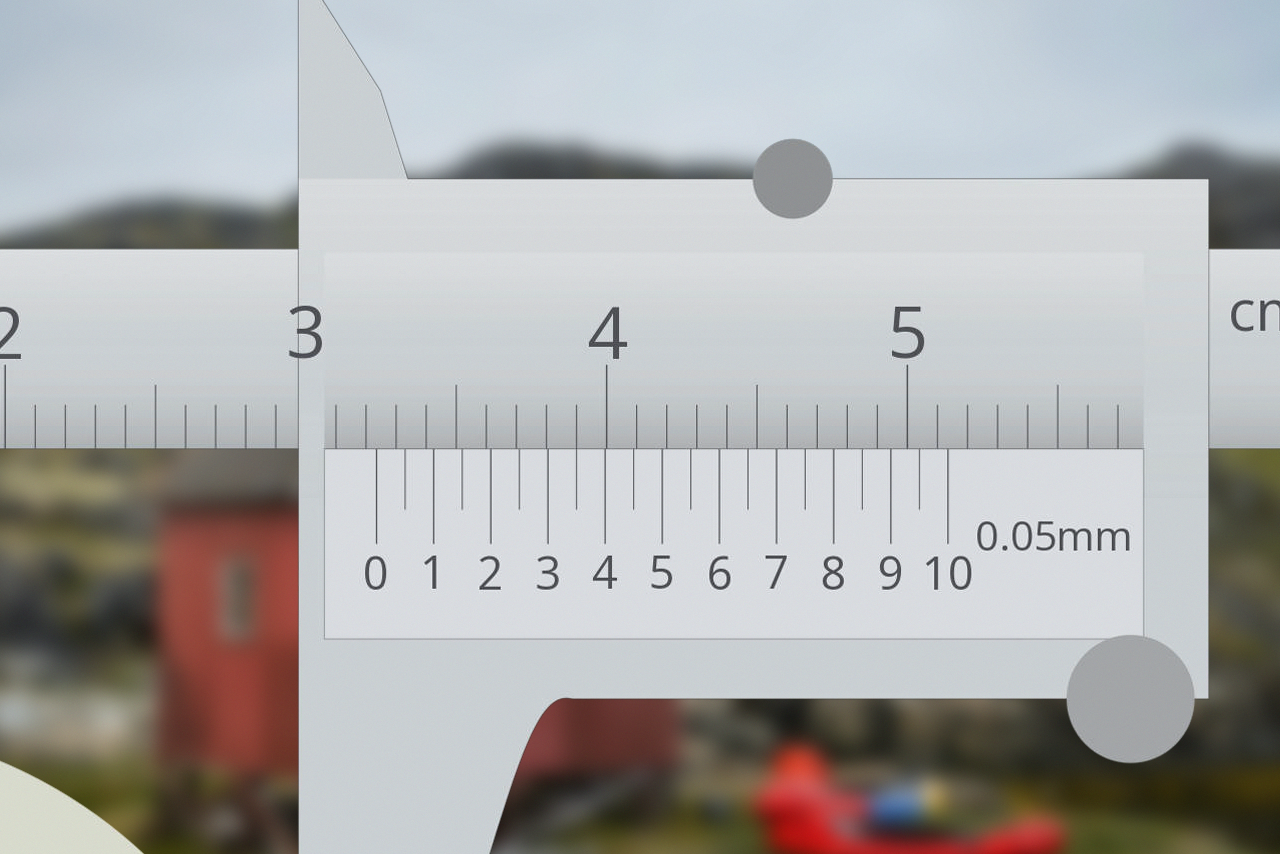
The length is 32.35mm
